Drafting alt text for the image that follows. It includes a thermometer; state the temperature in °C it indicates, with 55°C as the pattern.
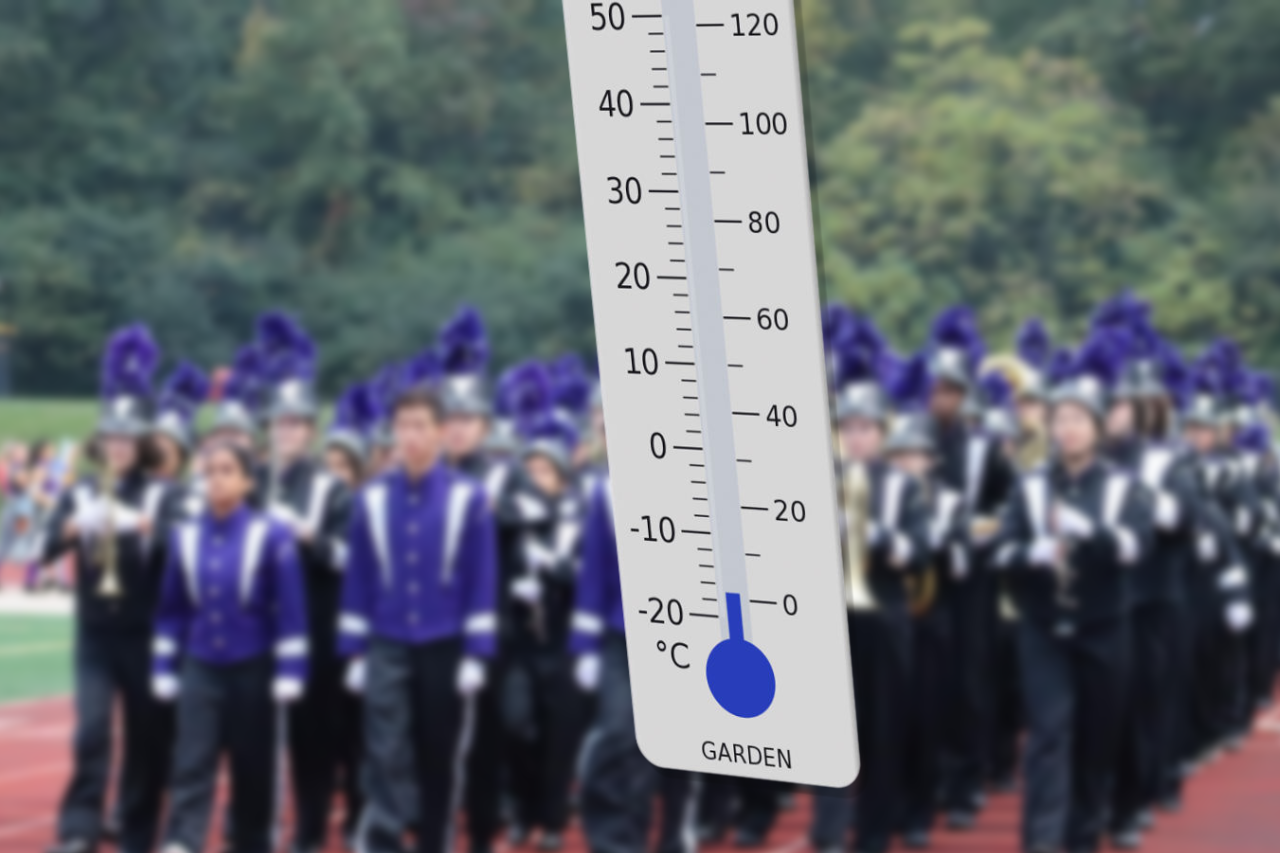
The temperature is -17°C
